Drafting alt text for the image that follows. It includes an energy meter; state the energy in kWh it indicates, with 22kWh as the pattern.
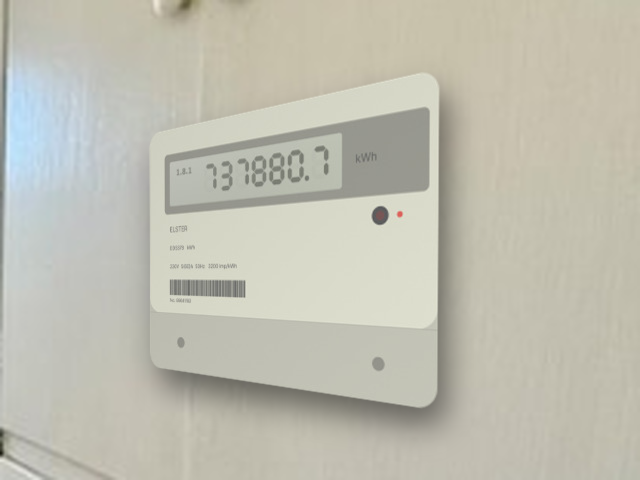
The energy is 737880.7kWh
